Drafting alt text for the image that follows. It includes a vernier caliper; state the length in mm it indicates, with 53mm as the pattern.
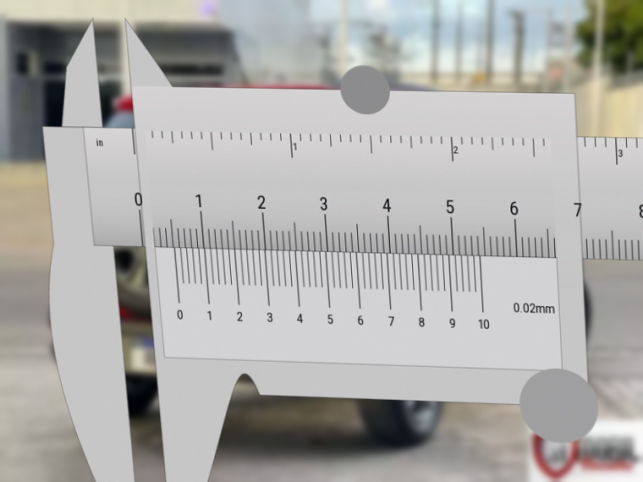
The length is 5.2mm
